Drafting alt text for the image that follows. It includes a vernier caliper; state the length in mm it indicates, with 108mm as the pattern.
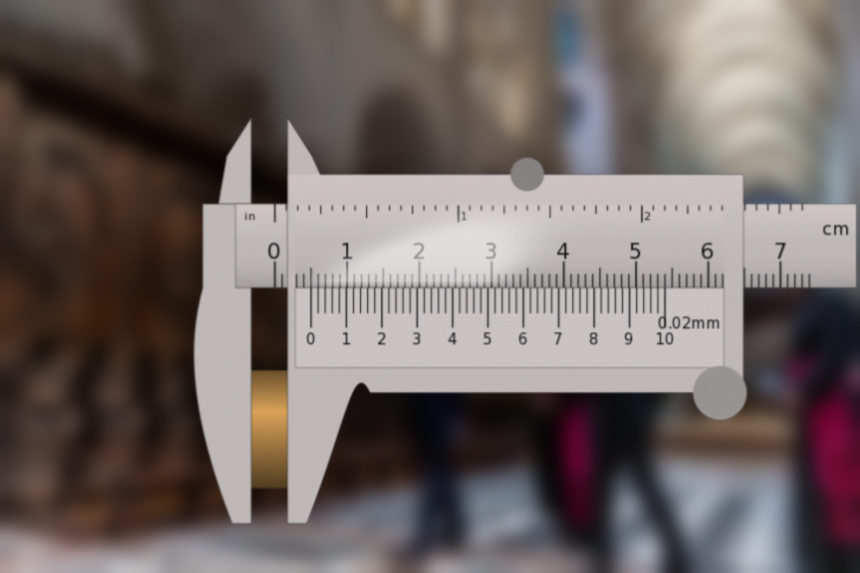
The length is 5.0mm
